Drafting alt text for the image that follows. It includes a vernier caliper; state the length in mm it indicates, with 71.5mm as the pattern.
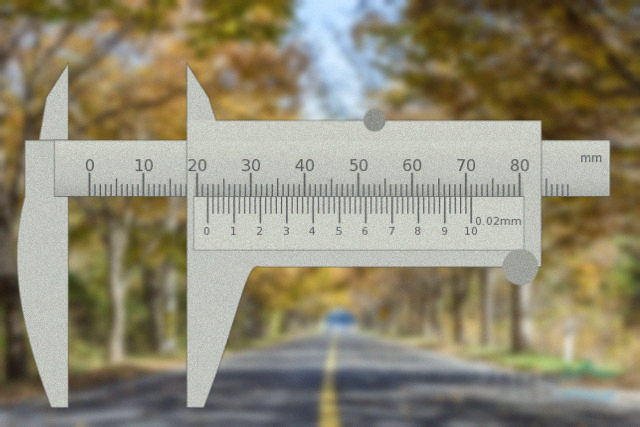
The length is 22.0mm
